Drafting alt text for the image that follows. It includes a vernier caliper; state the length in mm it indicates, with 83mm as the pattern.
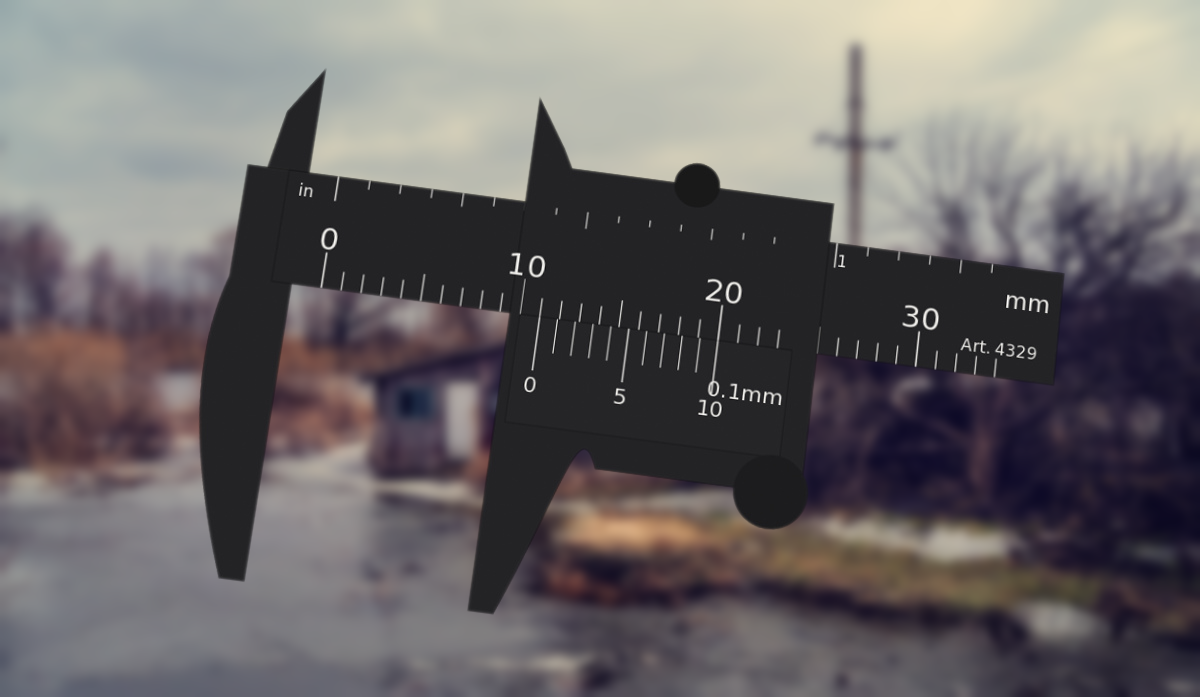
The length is 11.0mm
